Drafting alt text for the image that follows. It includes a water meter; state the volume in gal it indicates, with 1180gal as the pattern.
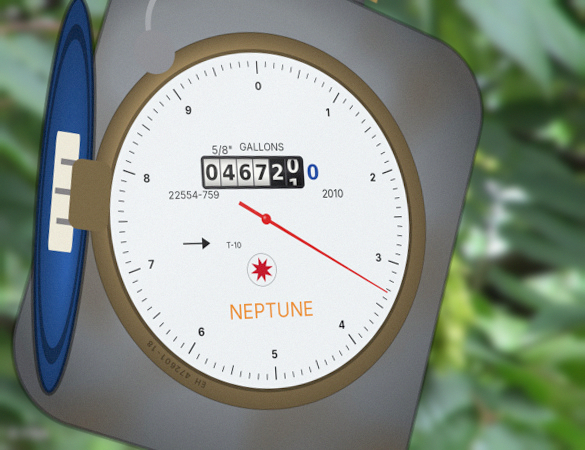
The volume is 467203.3gal
